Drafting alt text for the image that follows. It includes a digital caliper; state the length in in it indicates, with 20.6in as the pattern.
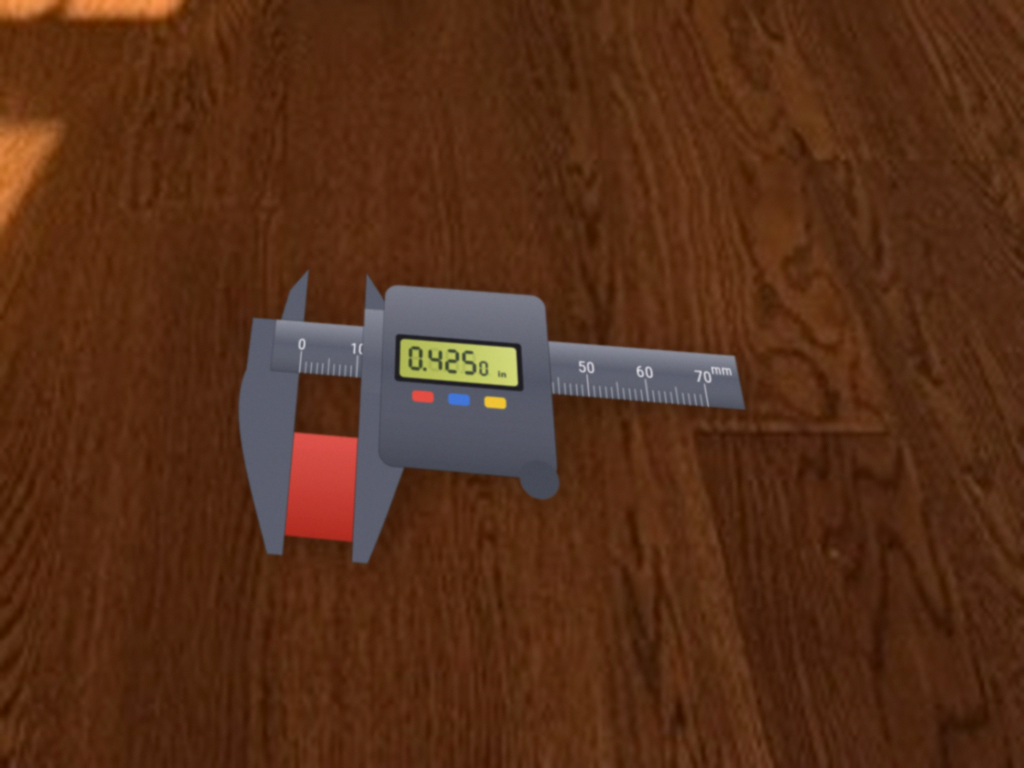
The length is 0.4250in
